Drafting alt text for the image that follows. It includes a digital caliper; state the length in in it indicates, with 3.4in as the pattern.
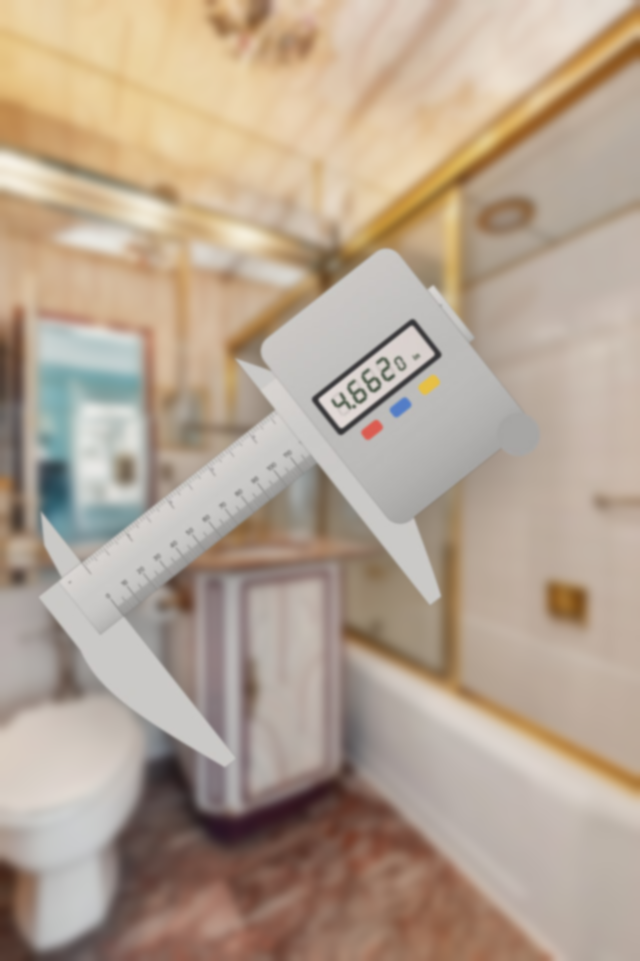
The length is 4.6620in
